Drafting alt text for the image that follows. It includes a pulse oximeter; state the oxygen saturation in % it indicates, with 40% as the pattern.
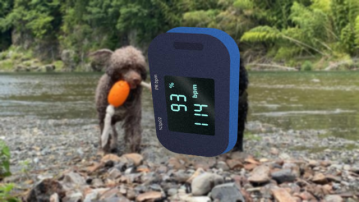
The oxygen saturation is 93%
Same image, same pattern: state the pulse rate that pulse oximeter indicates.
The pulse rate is 114bpm
